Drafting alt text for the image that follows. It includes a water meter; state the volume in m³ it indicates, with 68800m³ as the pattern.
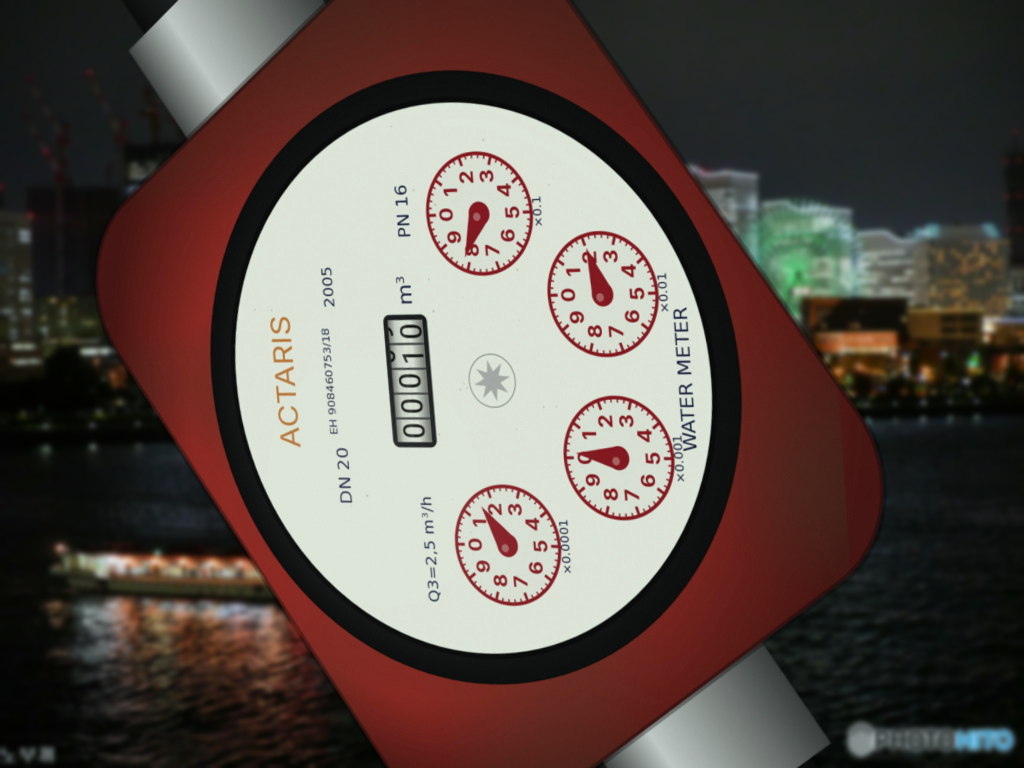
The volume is 9.8201m³
